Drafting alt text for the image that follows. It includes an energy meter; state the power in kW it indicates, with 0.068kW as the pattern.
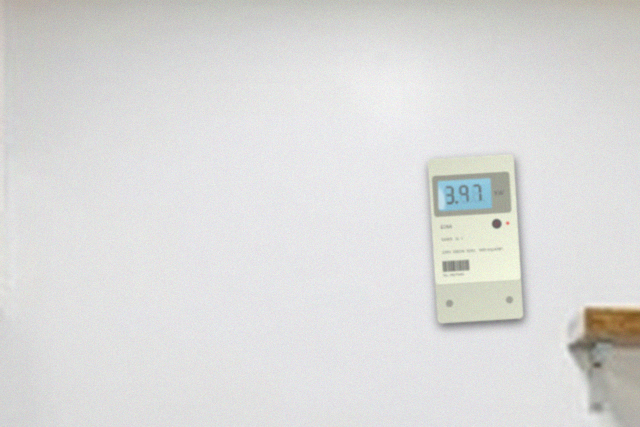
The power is 3.97kW
